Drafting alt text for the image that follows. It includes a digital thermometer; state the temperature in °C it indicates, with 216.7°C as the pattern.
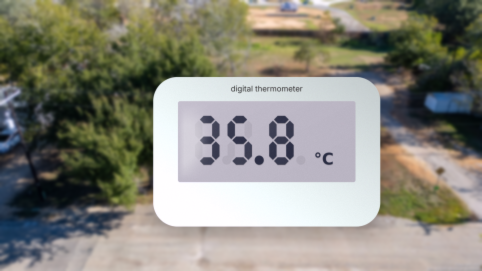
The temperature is 35.8°C
